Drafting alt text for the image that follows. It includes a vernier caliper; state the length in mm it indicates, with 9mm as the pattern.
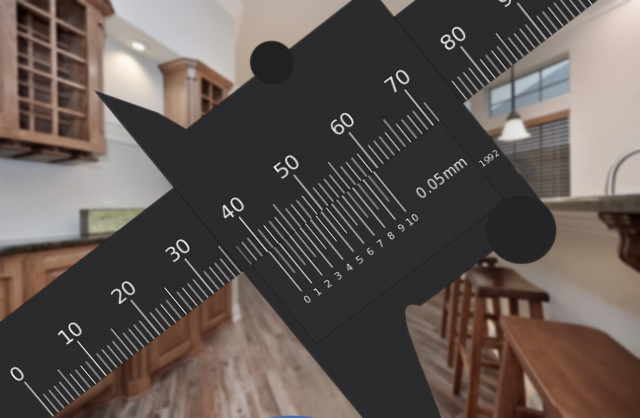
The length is 40.2mm
